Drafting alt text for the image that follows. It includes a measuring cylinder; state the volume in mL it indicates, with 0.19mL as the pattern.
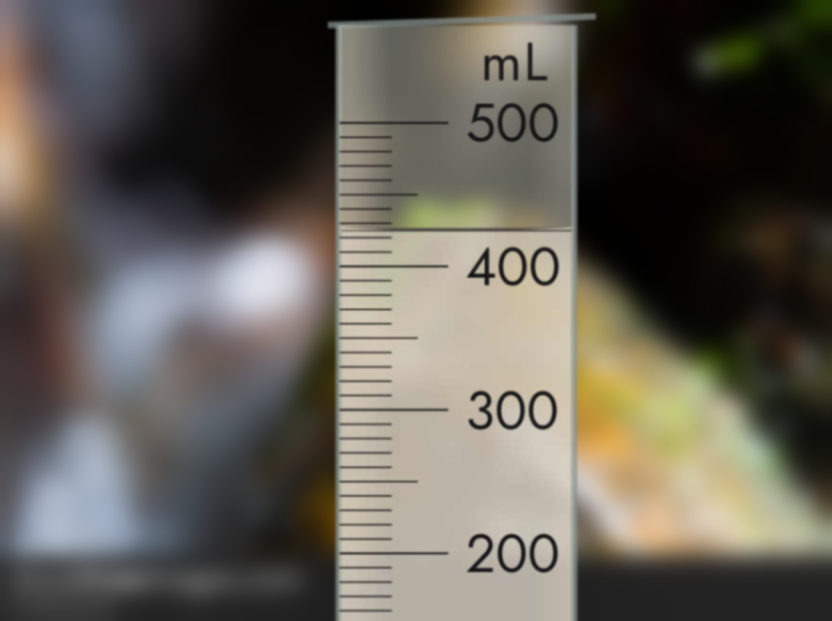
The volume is 425mL
